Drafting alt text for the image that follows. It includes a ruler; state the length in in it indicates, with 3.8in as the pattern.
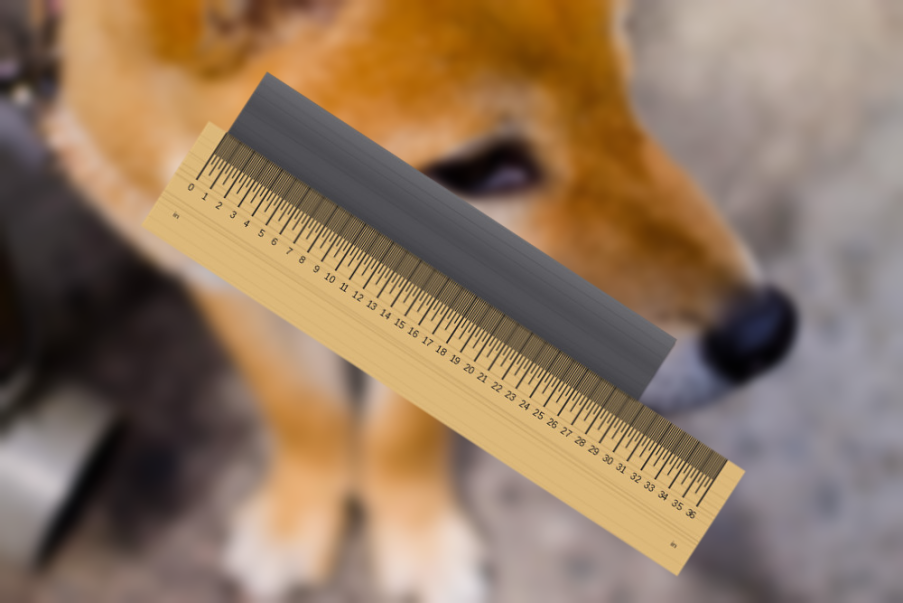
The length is 29.5in
